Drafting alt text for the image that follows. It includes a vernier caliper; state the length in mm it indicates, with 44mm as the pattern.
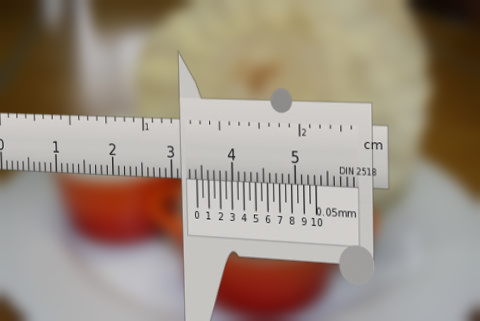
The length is 34.2mm
